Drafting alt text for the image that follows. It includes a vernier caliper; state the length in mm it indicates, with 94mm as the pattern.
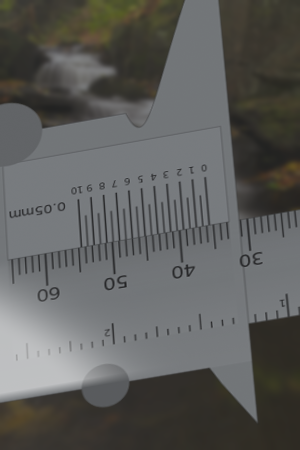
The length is 35.6mm
